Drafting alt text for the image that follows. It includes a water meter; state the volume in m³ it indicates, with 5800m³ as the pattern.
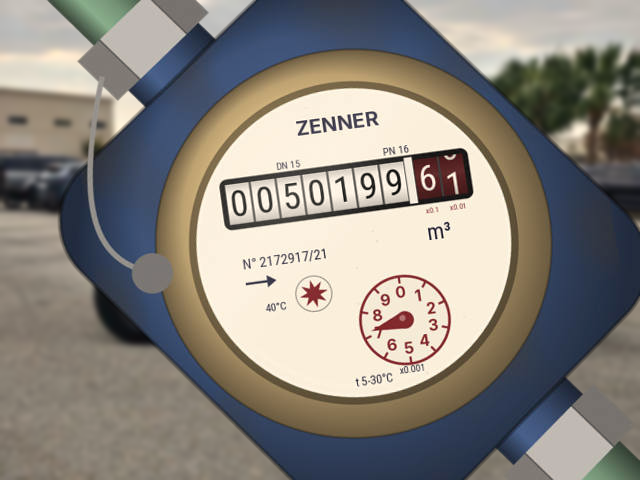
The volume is 50199.607m³
